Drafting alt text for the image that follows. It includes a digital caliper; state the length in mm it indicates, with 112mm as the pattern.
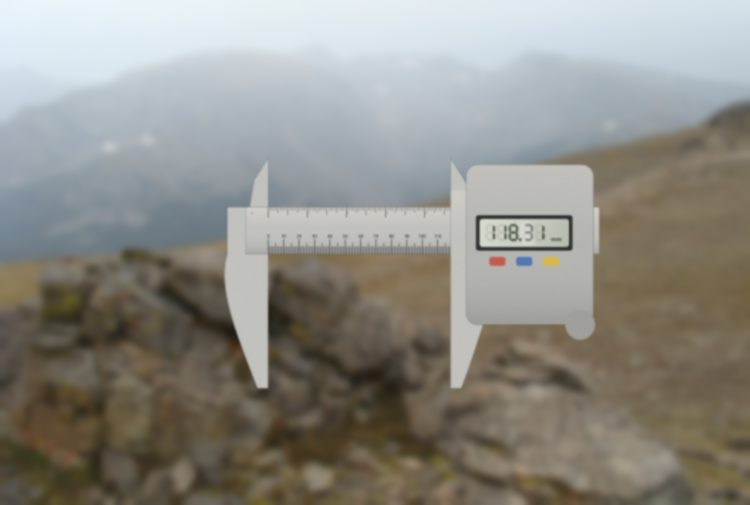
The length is 118.31mm
